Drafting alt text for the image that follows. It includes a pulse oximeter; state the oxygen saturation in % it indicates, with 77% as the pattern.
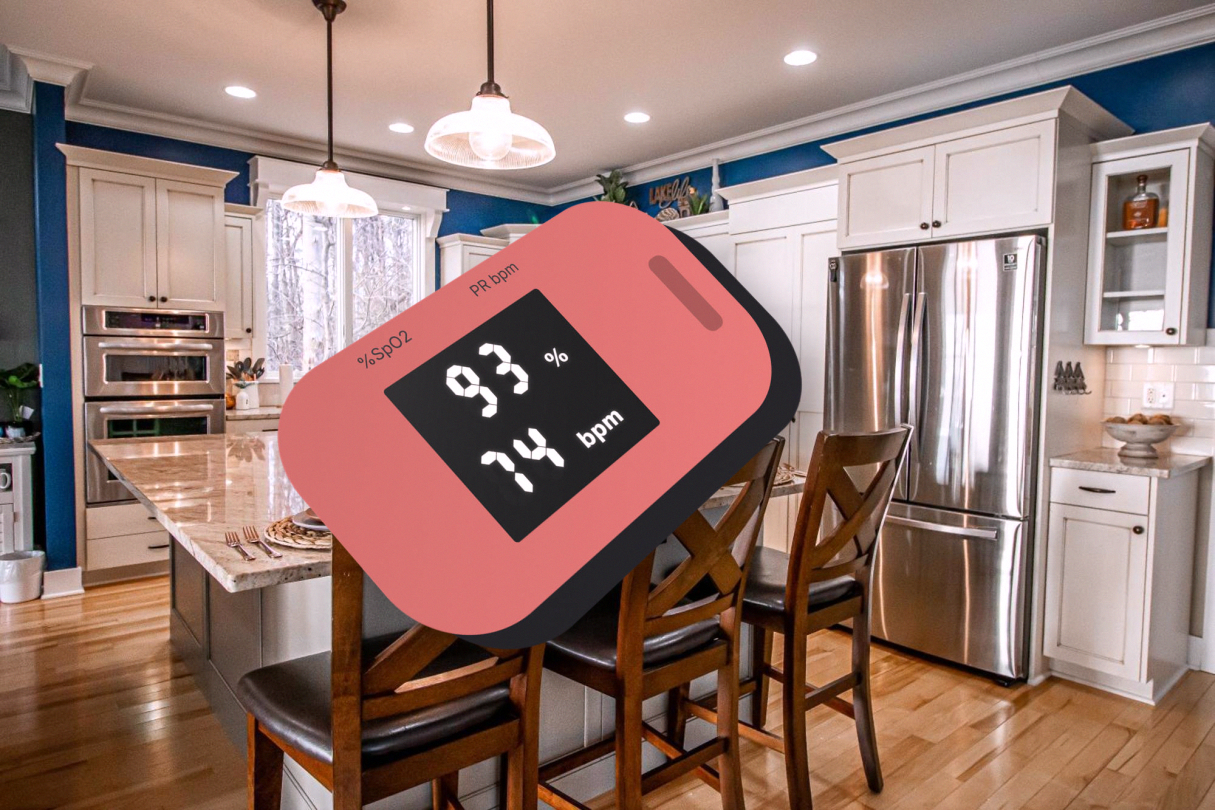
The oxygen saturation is 93%
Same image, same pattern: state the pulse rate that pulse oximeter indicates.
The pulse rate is 74bpm
